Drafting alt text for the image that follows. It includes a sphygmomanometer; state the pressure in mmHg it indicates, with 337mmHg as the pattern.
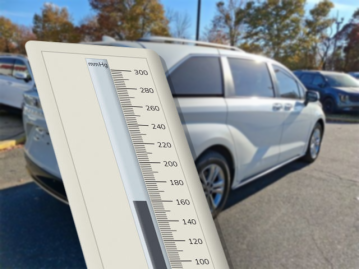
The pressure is 160mmHg
